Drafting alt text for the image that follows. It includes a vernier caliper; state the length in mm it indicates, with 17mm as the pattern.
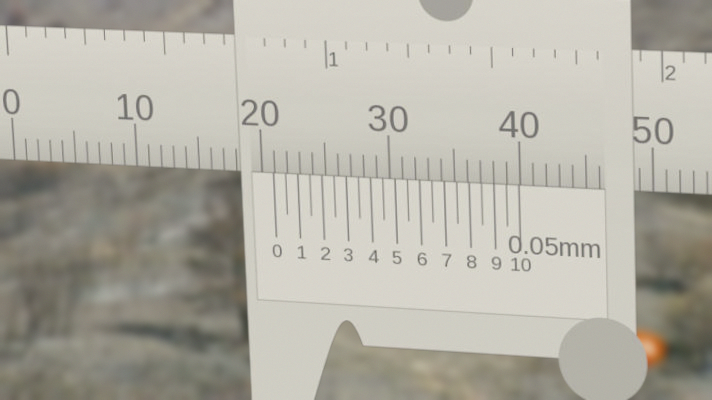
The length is 20.9mm
